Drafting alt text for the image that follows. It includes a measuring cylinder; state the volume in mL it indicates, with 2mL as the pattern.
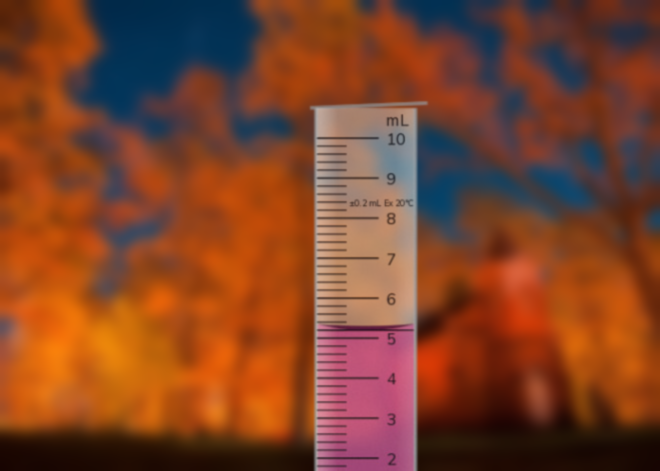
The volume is 5.2mL
